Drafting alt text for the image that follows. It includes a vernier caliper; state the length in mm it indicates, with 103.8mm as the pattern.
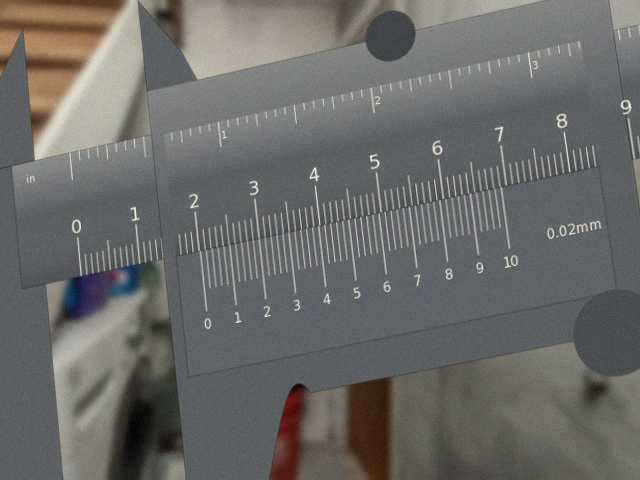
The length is 20.2mm
